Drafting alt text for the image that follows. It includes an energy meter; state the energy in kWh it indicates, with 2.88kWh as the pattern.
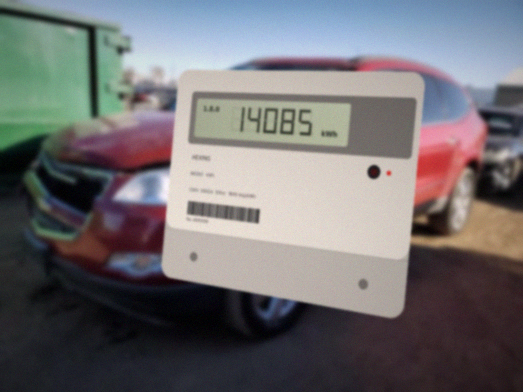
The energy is 14085kWh
